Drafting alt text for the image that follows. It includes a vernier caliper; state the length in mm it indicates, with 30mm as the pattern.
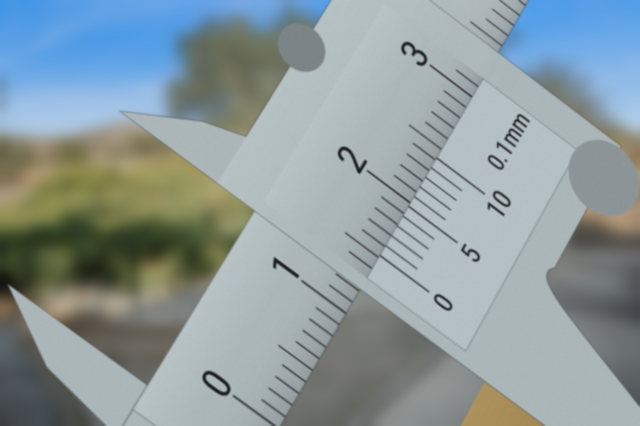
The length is 15.2mm
